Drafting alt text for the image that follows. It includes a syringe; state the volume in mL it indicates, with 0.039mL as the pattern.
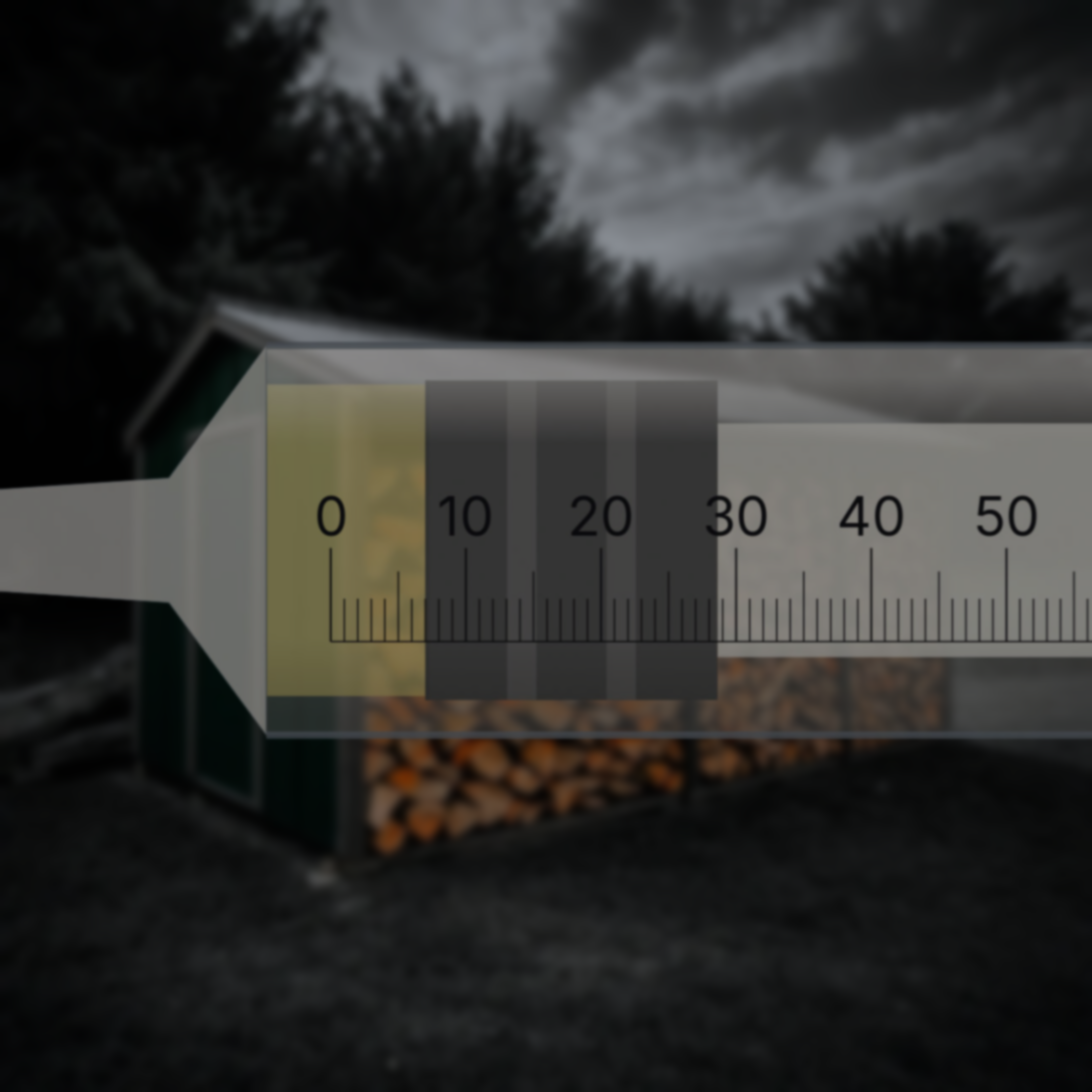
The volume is 7mL
